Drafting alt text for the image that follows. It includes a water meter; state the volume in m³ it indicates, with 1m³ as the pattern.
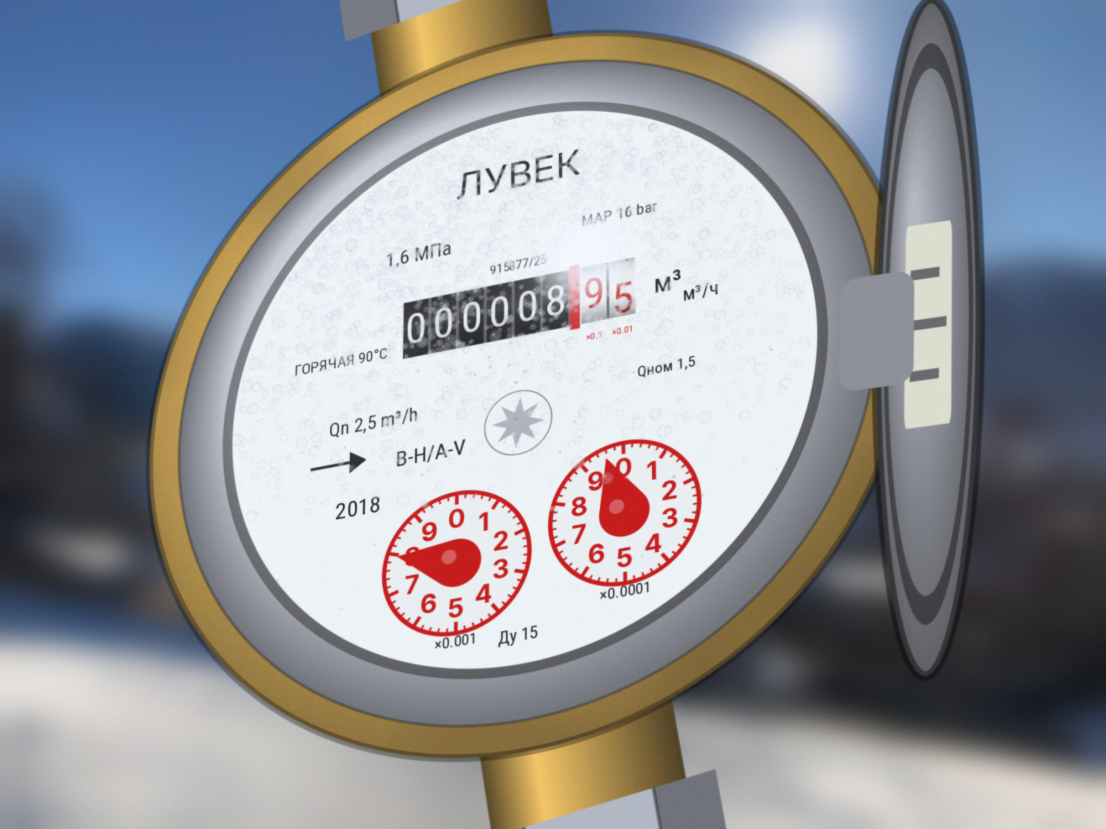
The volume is 8.9479m³
